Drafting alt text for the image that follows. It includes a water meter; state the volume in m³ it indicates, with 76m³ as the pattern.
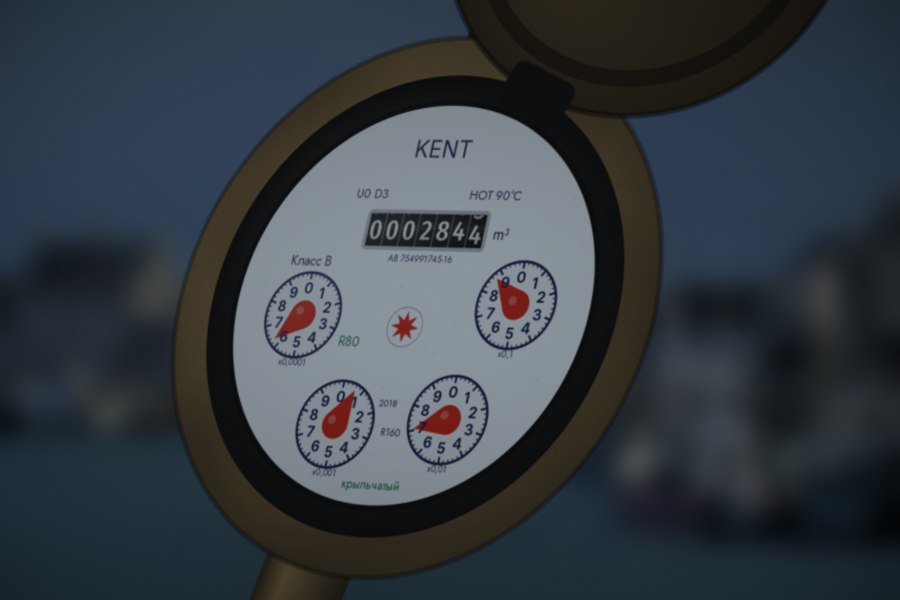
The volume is 2843.8706m³
